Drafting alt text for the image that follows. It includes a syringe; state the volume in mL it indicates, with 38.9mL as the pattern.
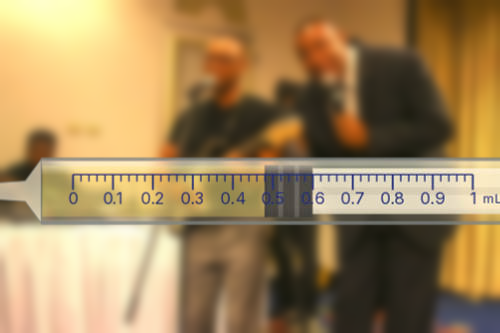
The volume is 0.48mL
